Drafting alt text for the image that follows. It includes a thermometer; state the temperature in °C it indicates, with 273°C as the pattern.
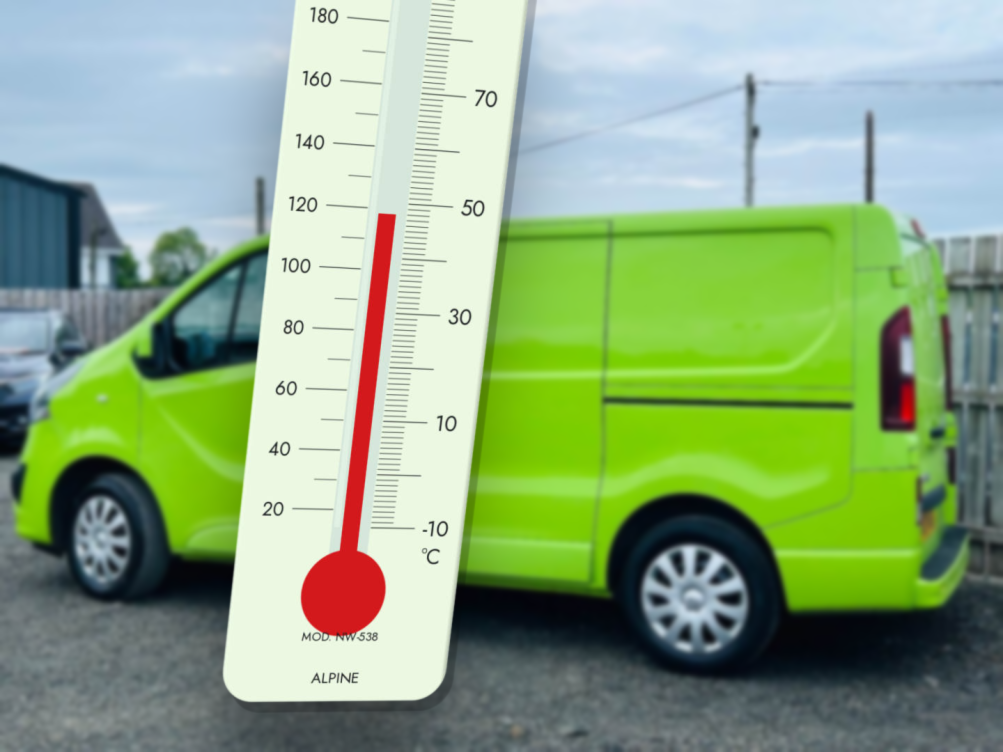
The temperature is 48°C
